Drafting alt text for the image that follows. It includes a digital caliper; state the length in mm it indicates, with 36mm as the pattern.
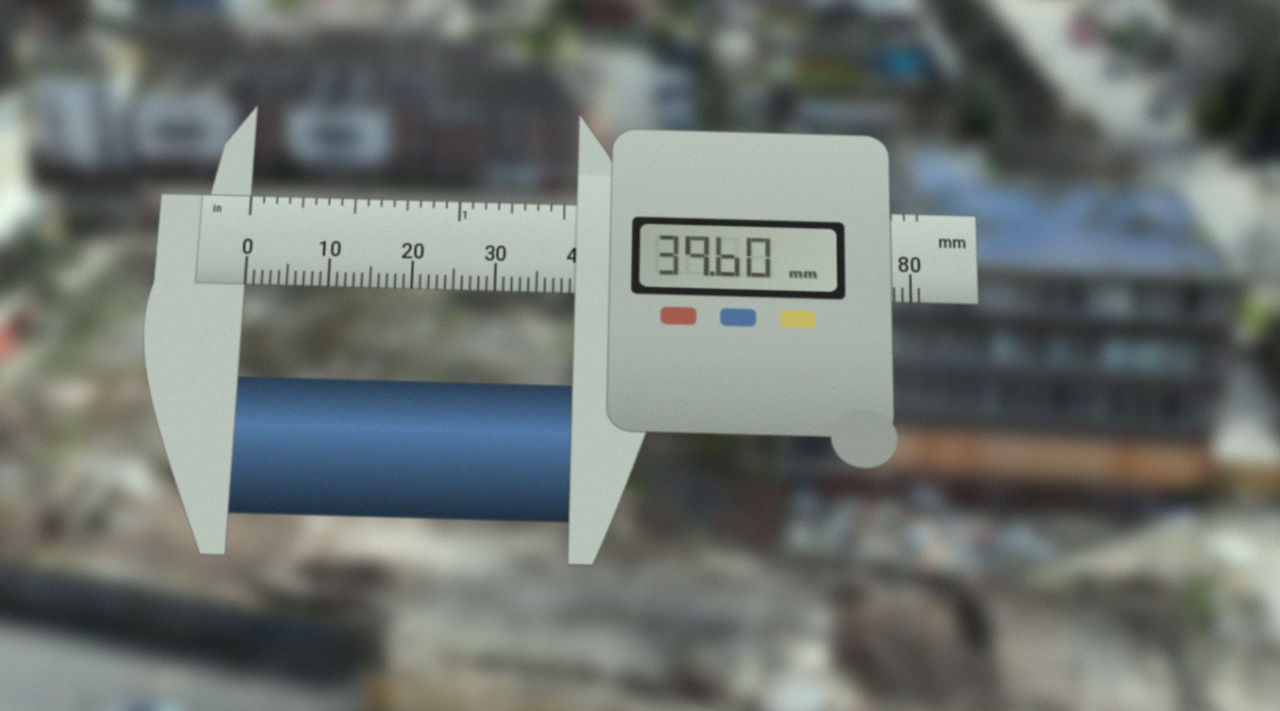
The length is 39.60mm
